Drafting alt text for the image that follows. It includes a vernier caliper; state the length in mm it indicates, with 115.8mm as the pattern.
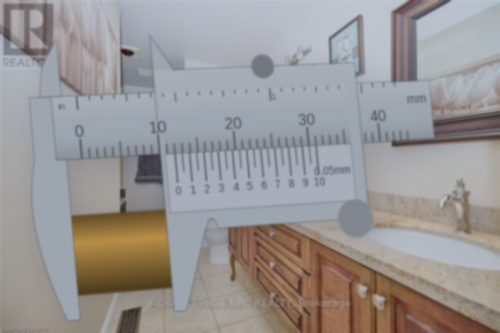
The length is 12.0mm
